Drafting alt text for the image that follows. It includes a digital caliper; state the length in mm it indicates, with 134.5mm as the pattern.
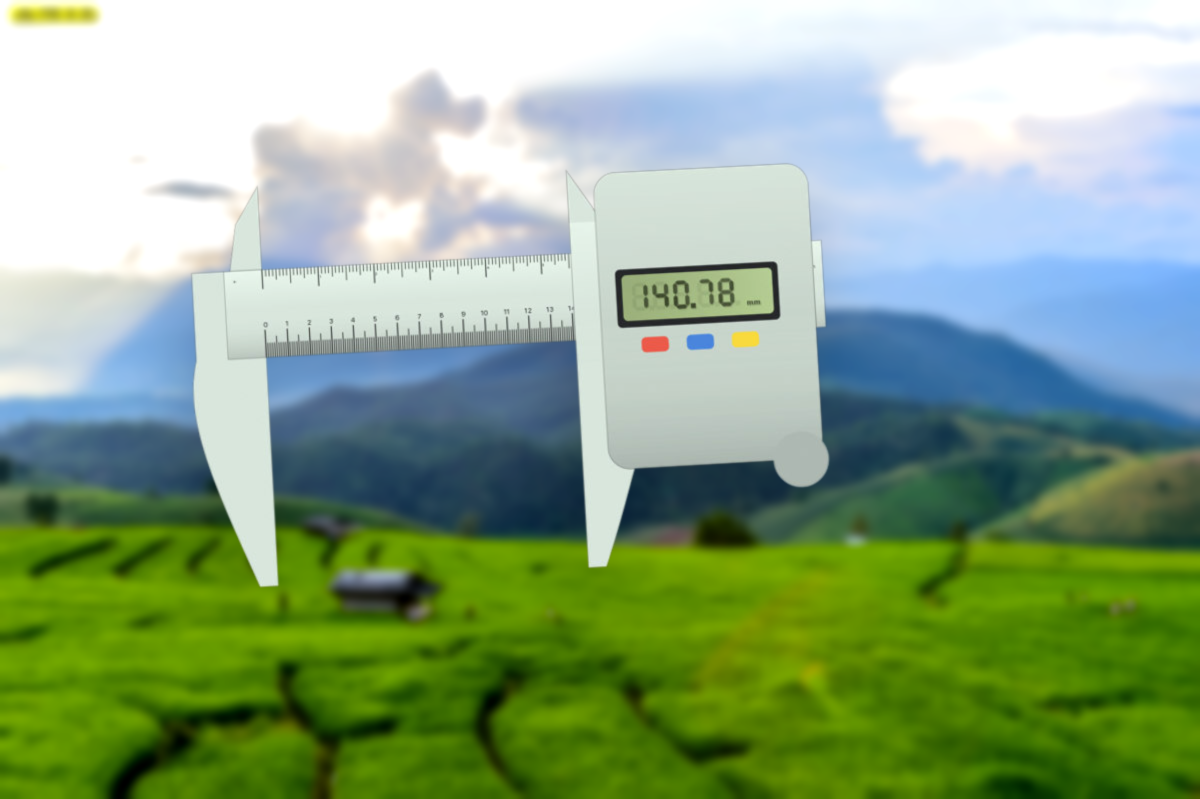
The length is 140.78mm
